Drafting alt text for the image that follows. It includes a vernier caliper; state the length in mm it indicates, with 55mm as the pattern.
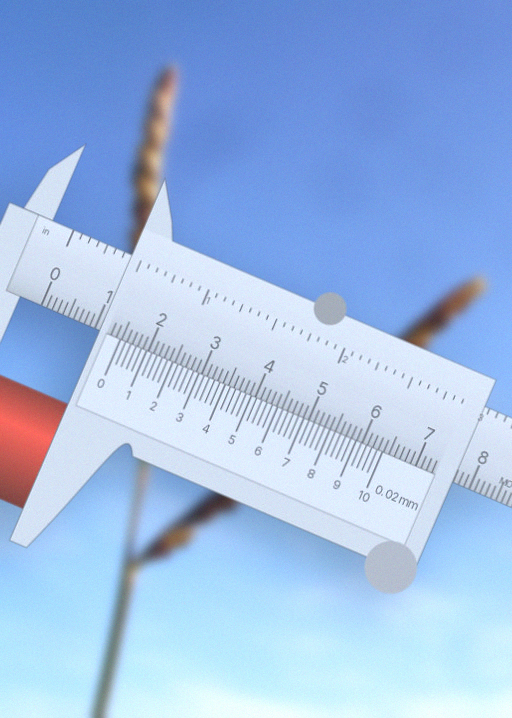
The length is 14.8mm
